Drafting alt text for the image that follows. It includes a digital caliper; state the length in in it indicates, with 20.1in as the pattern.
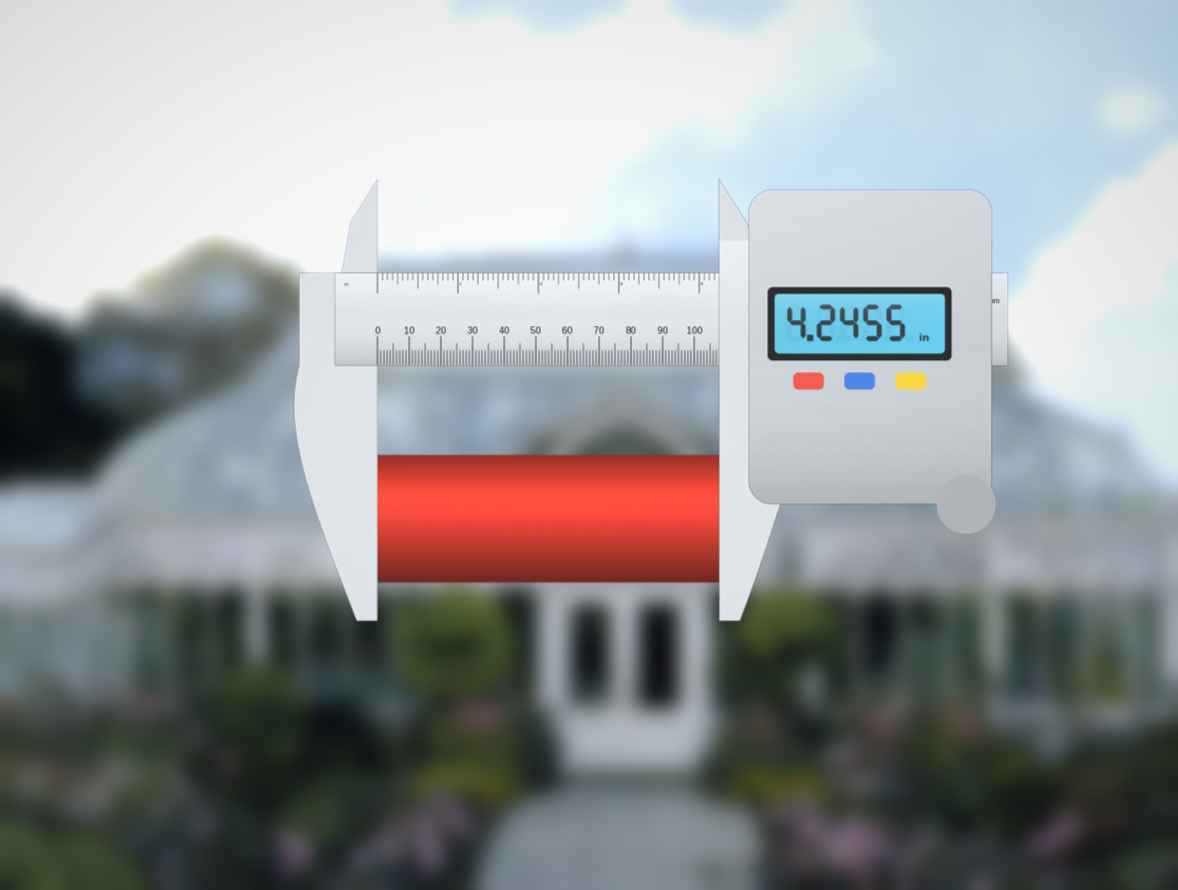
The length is 4.2455in
